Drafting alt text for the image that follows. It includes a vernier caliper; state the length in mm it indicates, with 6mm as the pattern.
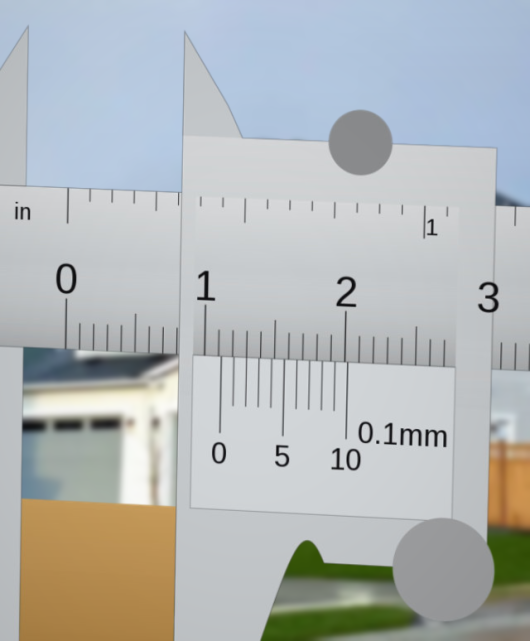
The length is 11.2mm
